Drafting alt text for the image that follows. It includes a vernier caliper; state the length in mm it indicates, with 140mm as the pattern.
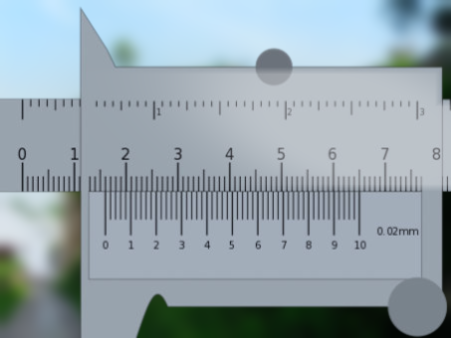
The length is 16.0mm
